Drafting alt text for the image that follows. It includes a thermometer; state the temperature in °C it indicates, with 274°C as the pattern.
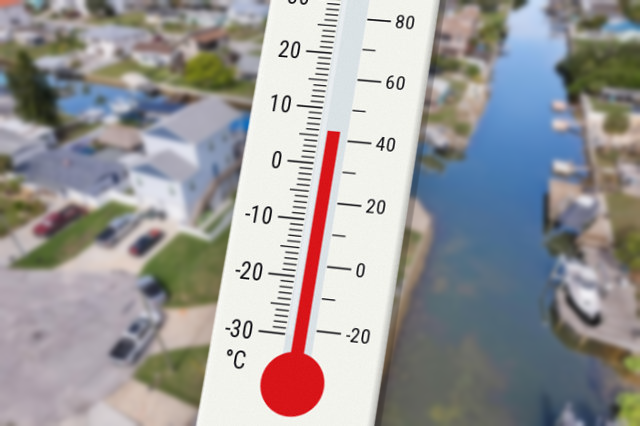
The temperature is 6°C
